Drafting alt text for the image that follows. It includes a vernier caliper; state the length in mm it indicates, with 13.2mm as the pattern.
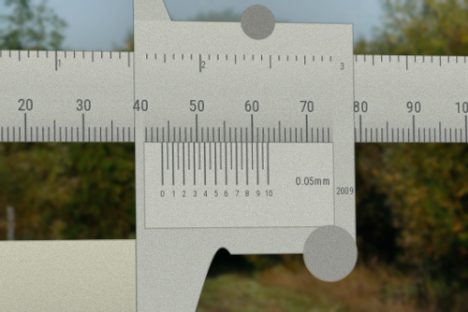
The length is 43.8mm
